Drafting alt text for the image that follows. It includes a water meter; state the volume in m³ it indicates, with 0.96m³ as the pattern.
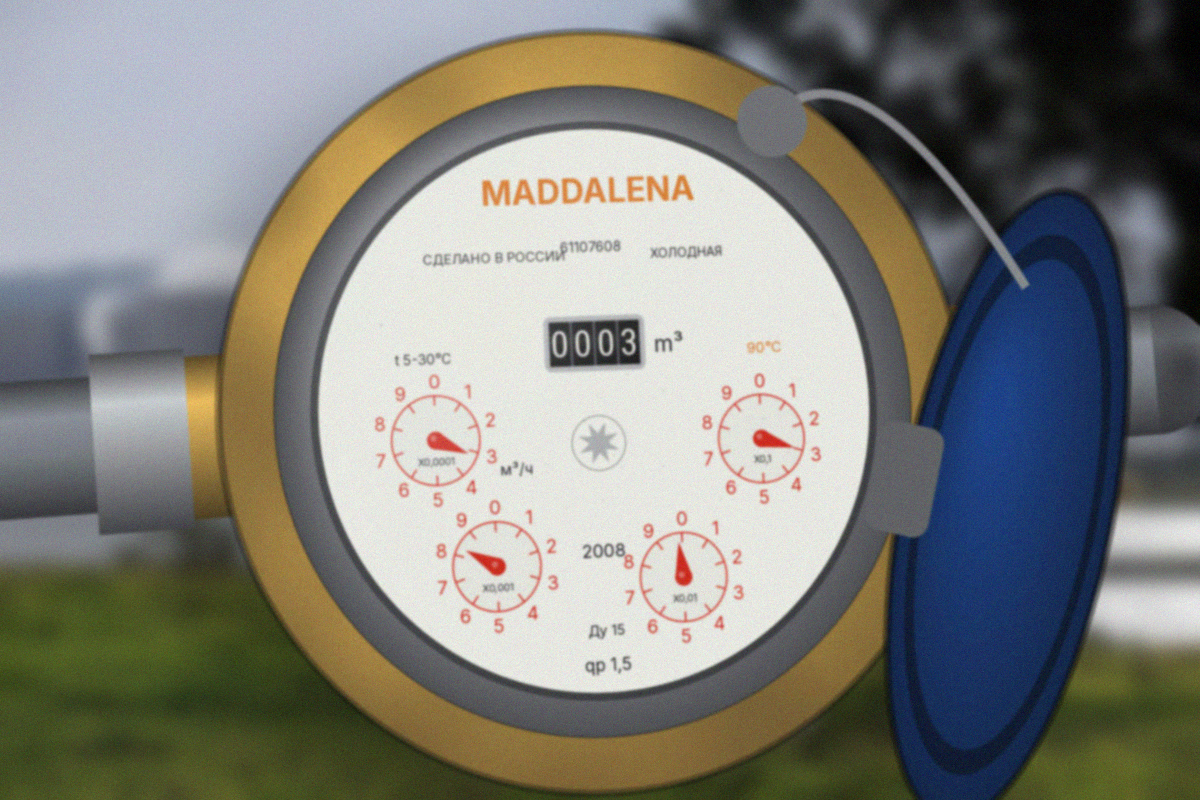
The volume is 3.2983m³
